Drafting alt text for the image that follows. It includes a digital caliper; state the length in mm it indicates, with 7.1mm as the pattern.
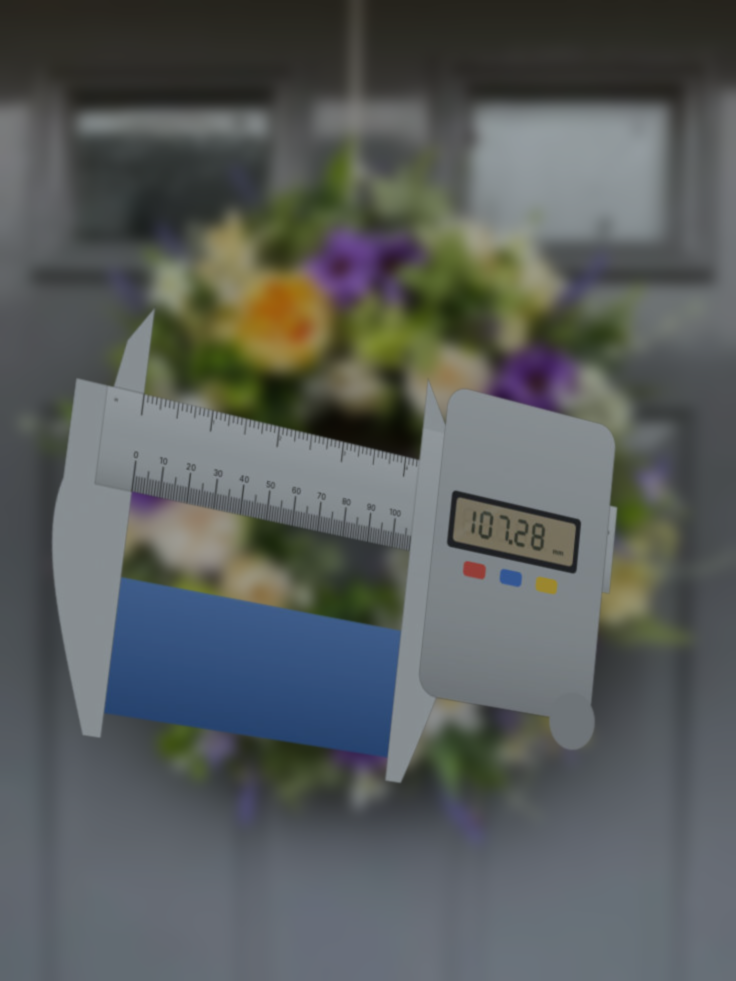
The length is 107.28mm
